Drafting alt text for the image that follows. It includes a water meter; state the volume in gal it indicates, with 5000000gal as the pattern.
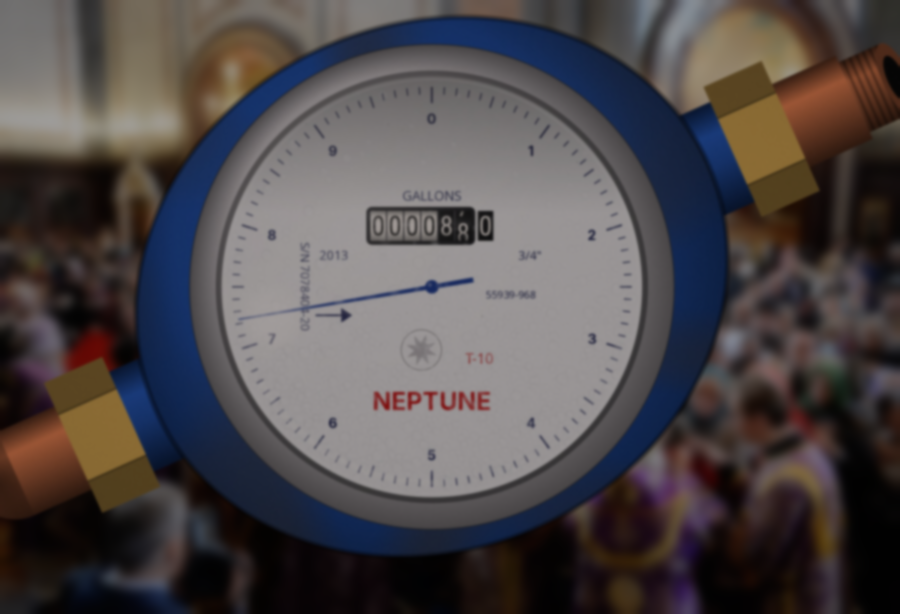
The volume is 877.2gal
